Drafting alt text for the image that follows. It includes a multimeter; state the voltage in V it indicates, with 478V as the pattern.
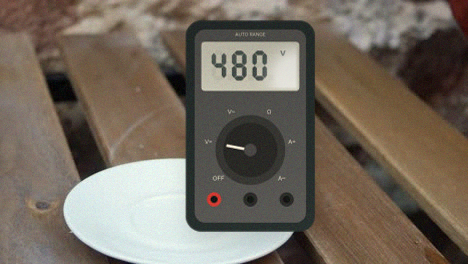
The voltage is 480V
